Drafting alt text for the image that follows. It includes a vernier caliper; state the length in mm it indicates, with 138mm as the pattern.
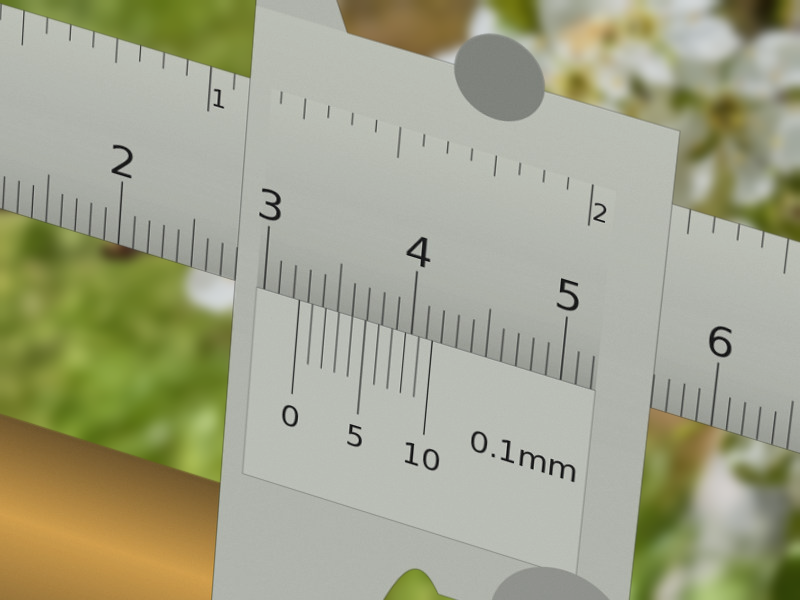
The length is 32.4mm
